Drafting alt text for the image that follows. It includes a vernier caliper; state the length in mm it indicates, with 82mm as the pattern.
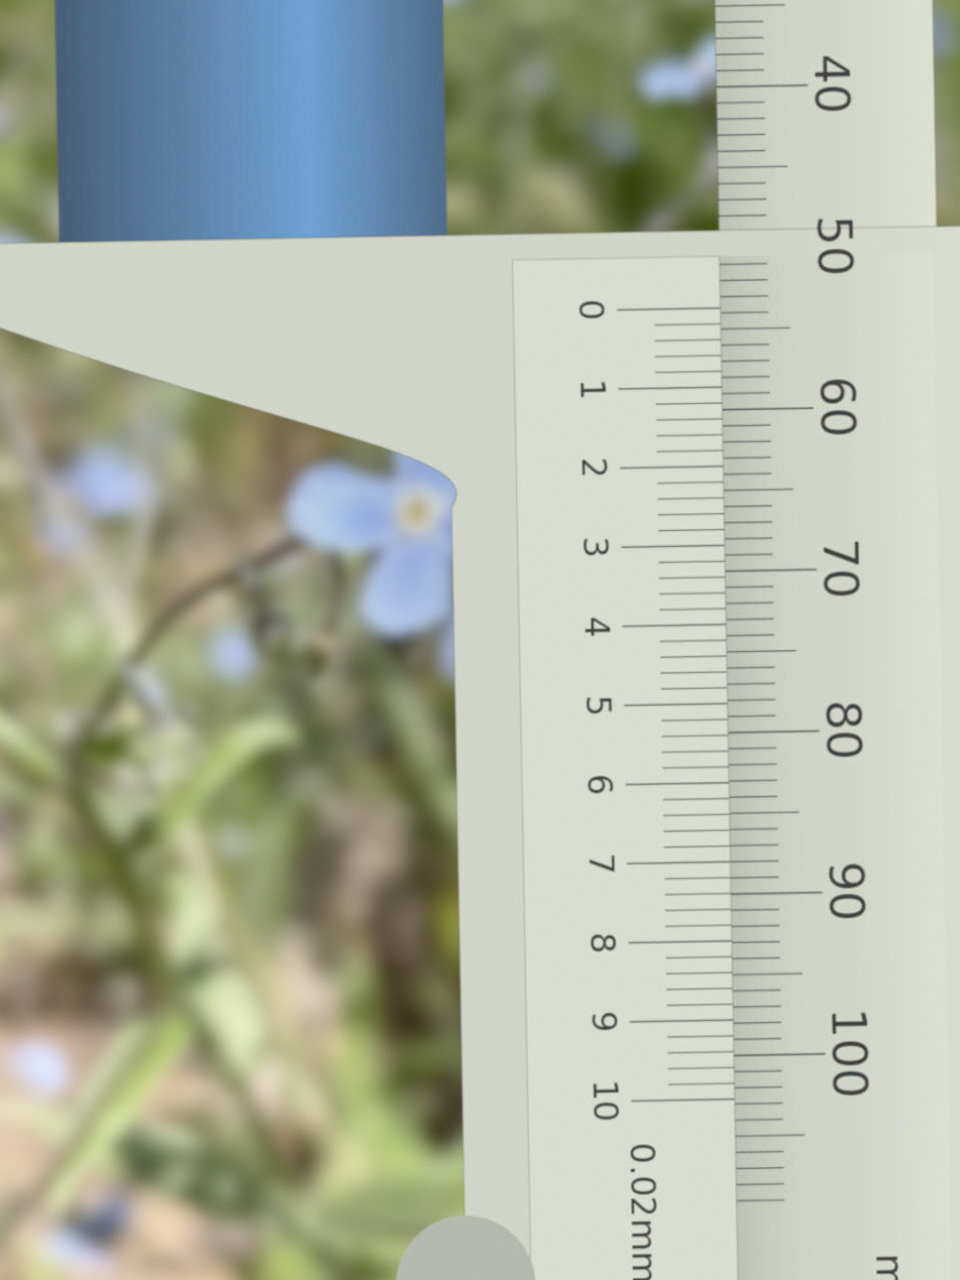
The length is 53.7mm
